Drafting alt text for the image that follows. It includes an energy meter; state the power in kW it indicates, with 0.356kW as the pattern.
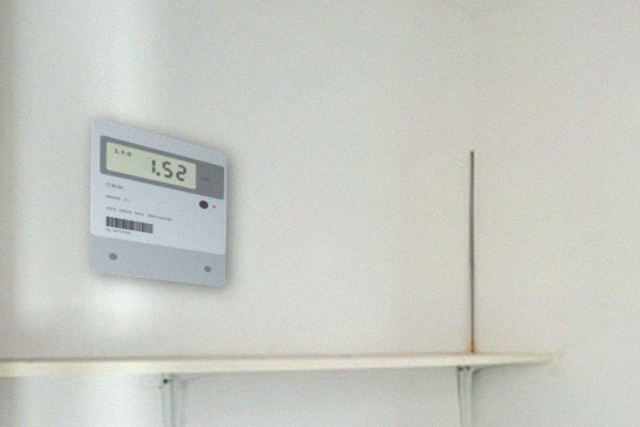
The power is 1.52kW
